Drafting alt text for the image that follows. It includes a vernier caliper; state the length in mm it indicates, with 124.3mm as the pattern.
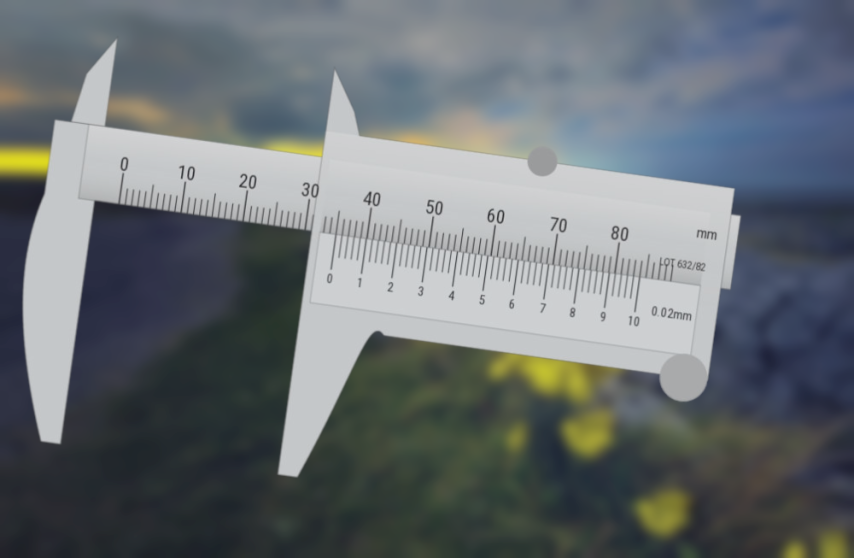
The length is 35.0mm
